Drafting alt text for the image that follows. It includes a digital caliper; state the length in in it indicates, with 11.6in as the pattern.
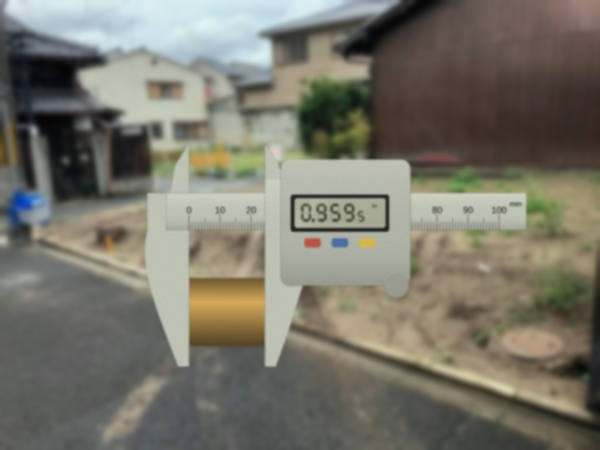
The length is 0.9595in
